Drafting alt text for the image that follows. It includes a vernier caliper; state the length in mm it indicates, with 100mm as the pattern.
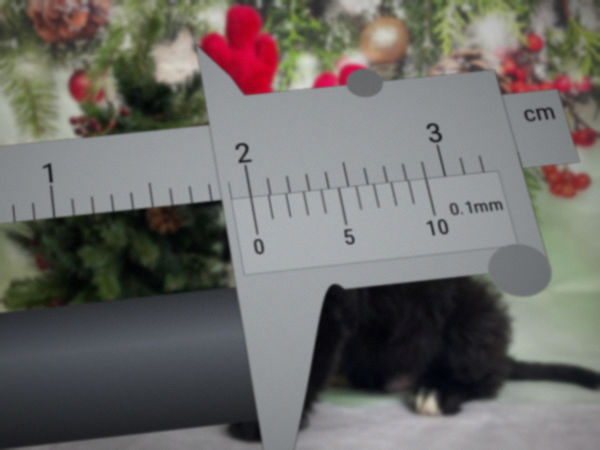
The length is 20.0mm
